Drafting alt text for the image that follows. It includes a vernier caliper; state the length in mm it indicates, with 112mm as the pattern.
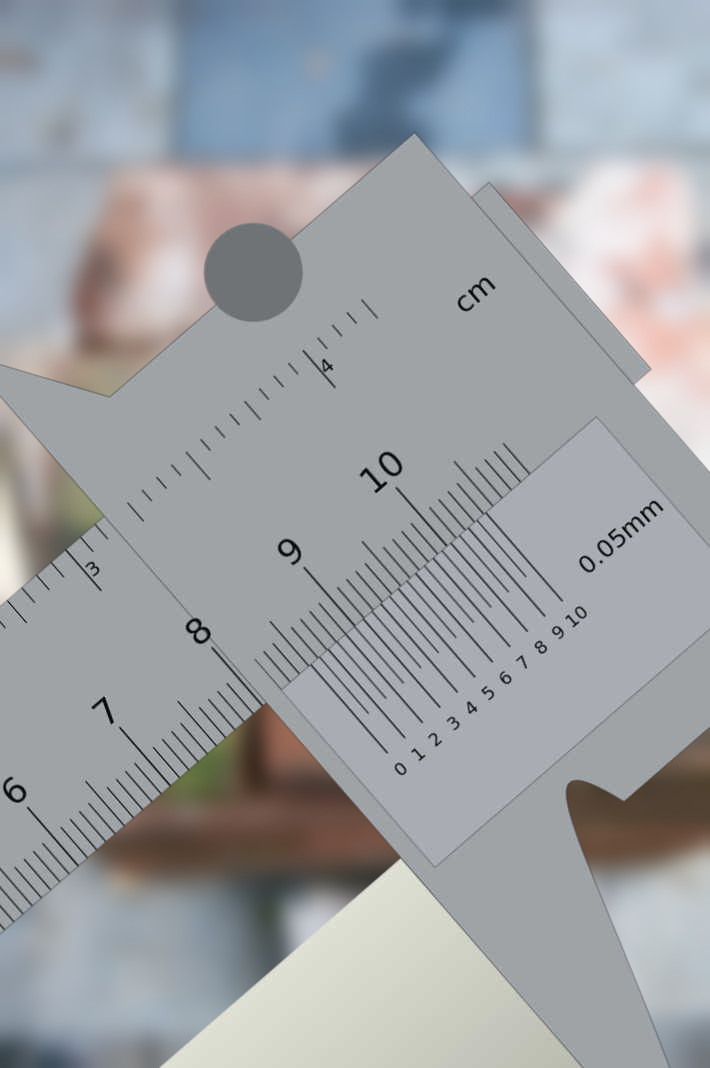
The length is 85.2mm
